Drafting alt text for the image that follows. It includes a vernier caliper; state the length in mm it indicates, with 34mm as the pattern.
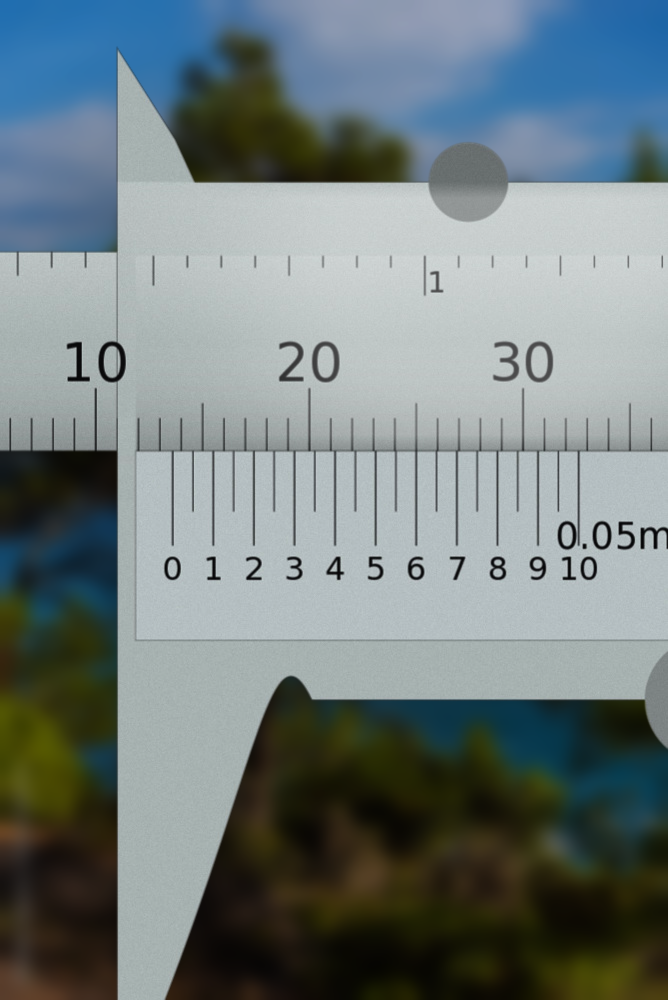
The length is 13.6mm
